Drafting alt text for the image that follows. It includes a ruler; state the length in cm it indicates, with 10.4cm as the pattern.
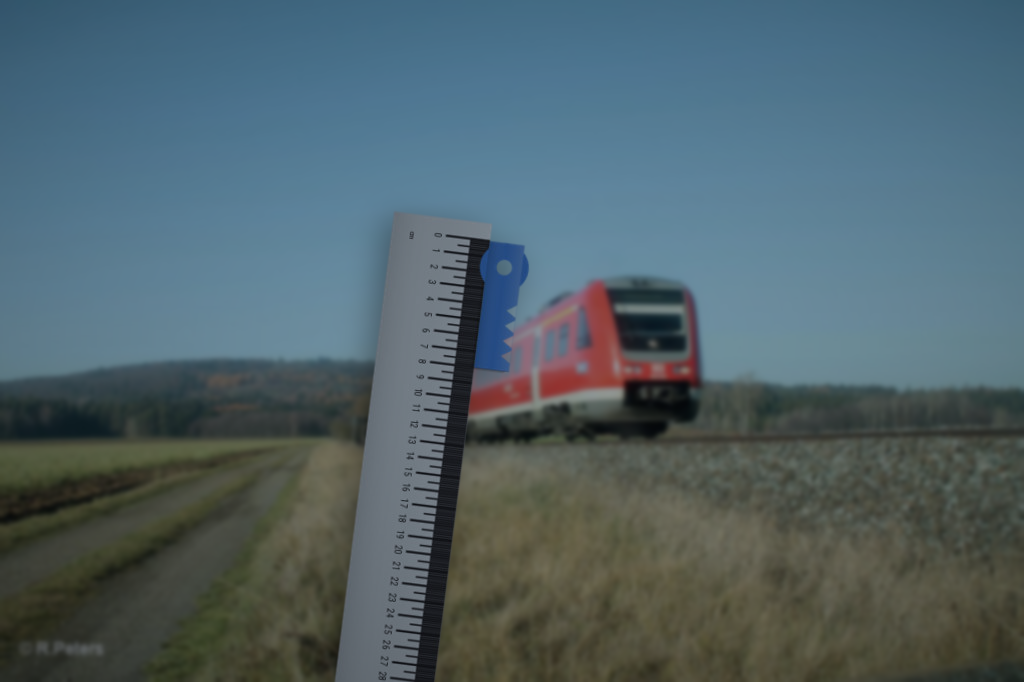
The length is 8cm
